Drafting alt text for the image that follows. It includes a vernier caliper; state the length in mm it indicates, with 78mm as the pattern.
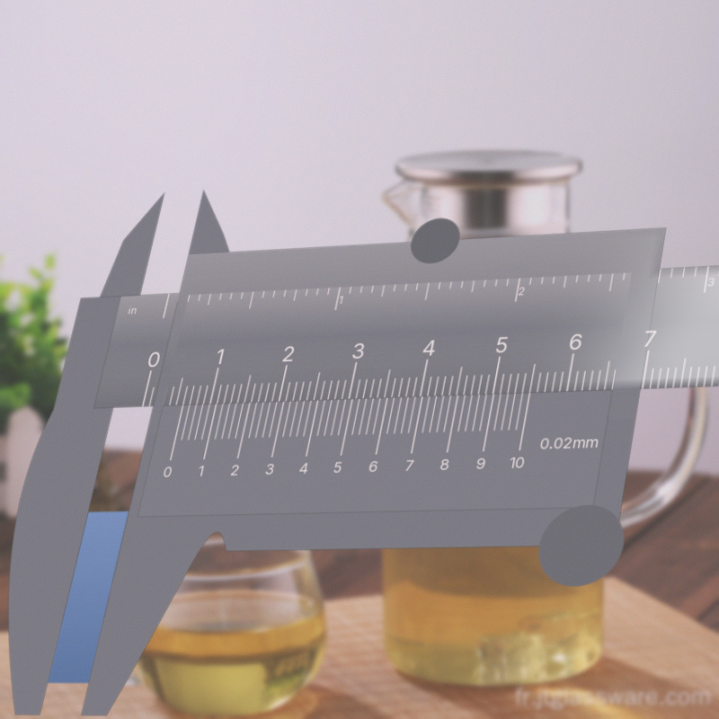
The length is 6.0mm
